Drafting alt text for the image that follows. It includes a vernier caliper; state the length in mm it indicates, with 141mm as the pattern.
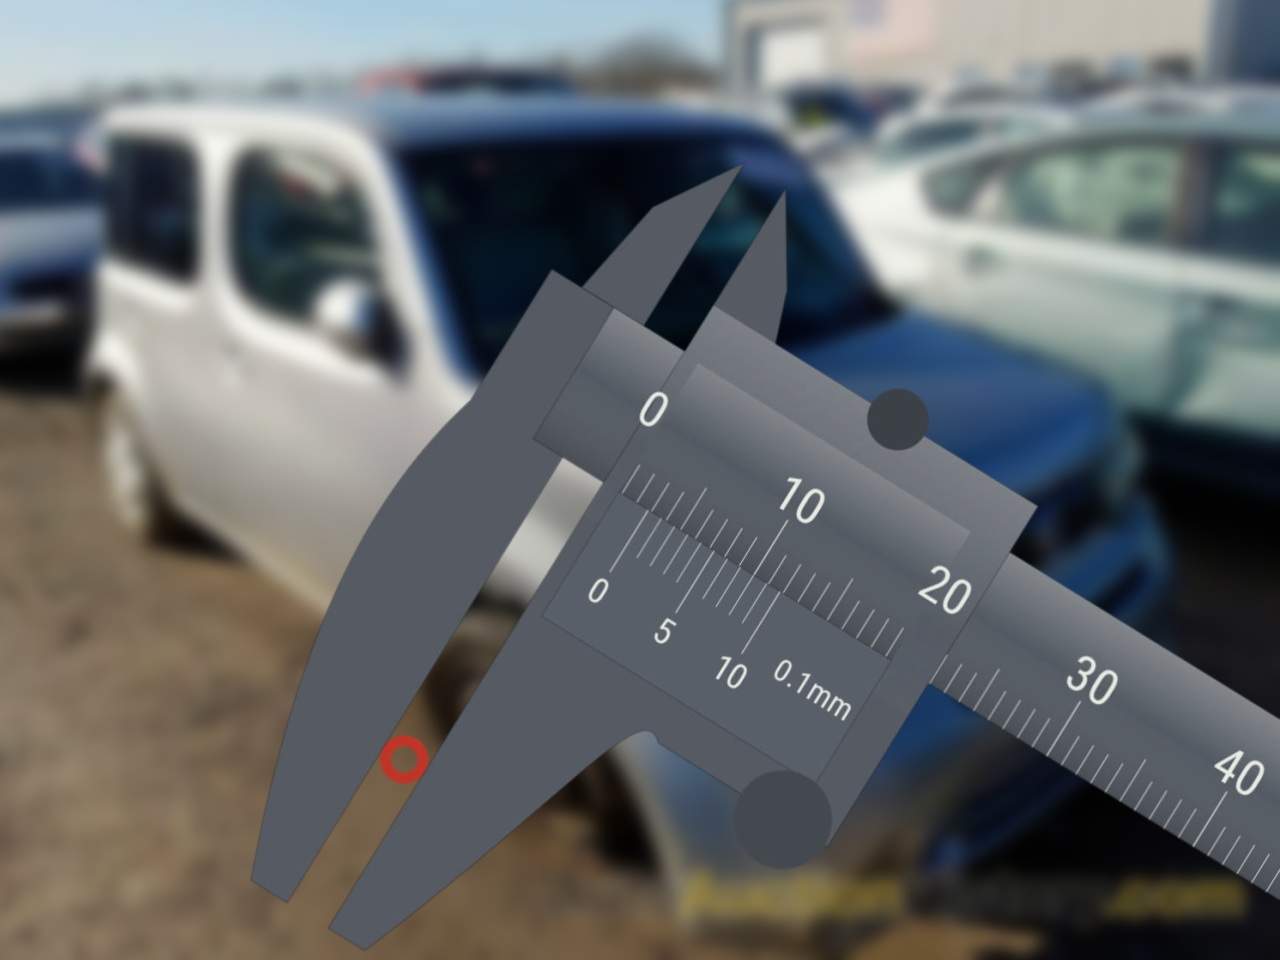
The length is 2.8mm
